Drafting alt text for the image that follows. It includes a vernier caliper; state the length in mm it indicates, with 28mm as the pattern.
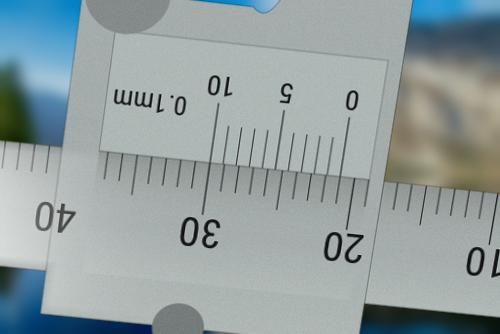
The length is 21.0mm
